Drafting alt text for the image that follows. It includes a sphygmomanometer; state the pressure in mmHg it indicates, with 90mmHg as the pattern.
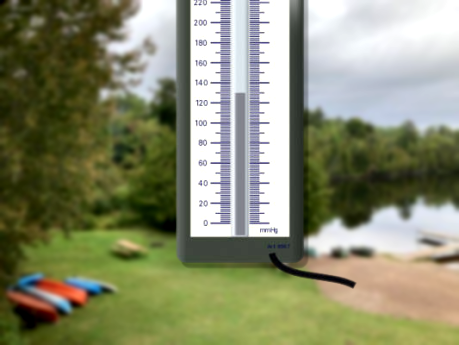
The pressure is 130mmHg
